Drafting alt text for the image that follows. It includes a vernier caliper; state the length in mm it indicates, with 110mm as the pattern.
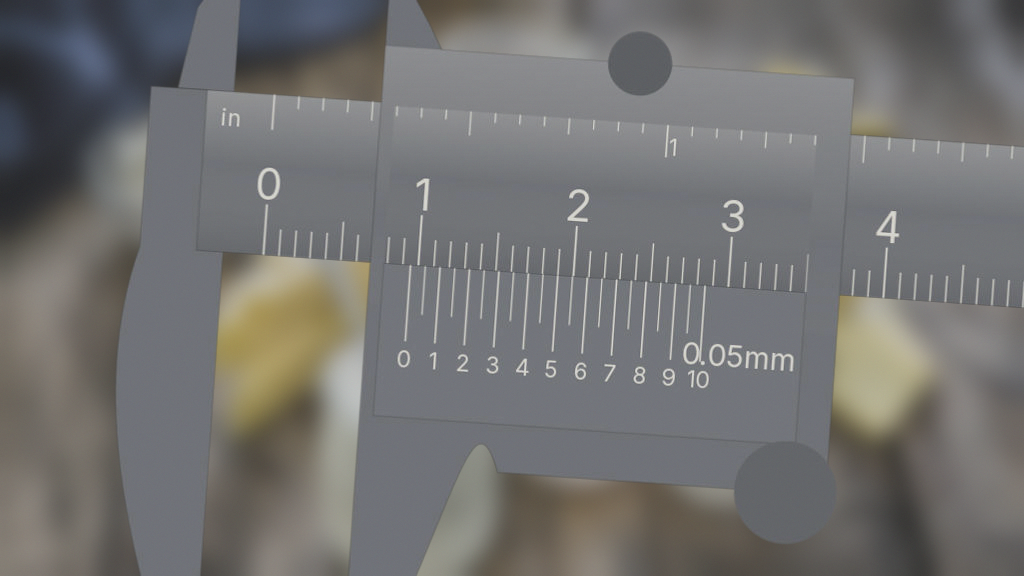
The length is 9.5mm
